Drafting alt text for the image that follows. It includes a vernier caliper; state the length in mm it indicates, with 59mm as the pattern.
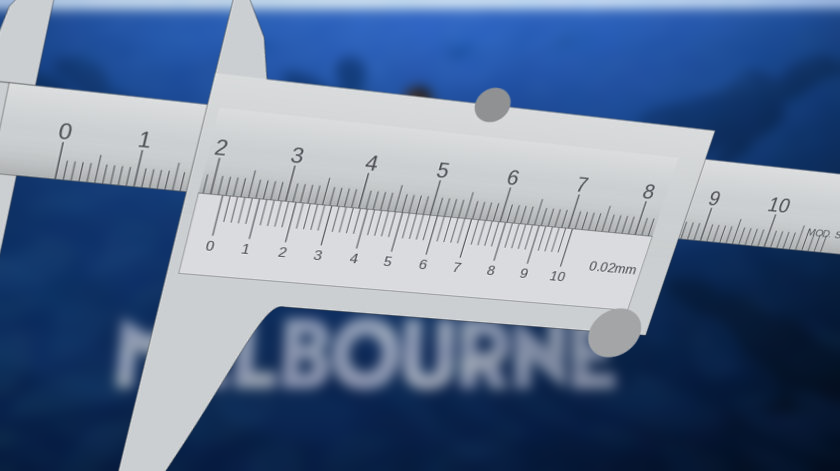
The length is 21.6mm
